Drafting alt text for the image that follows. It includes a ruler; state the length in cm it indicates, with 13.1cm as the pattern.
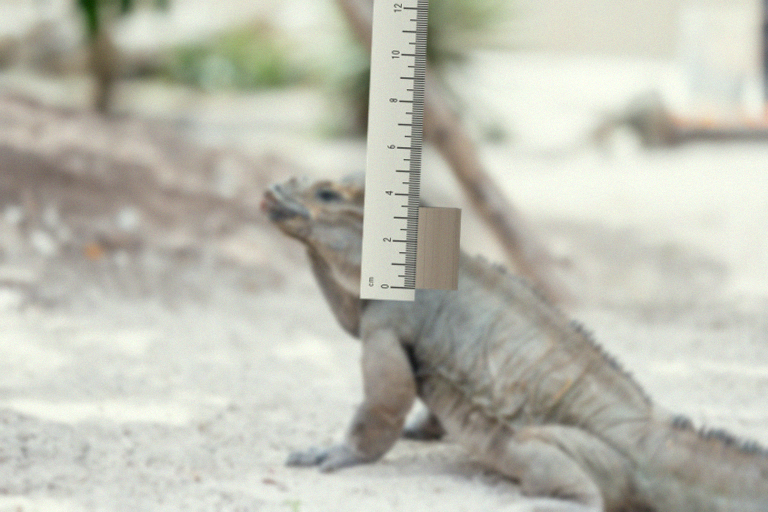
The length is 3.5cm
